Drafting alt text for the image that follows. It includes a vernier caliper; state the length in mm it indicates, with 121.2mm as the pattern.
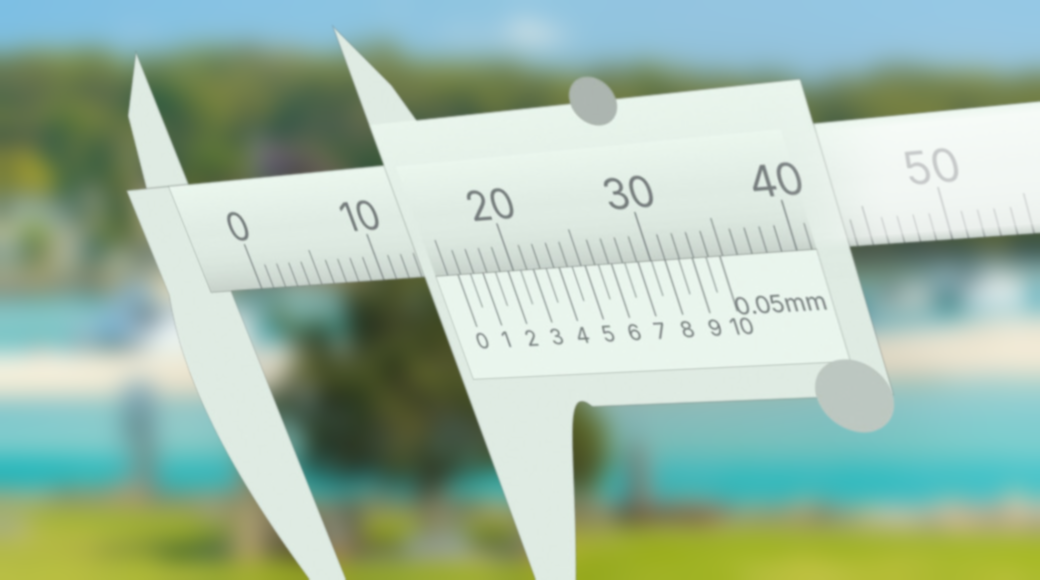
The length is 15.8mm
